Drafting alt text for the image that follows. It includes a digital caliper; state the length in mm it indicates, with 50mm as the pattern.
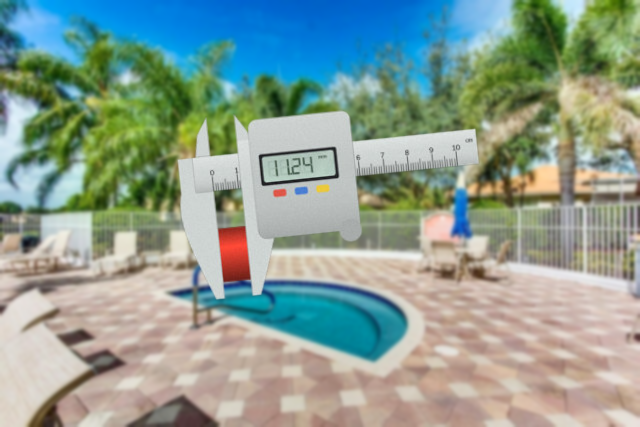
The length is 11.24mm
